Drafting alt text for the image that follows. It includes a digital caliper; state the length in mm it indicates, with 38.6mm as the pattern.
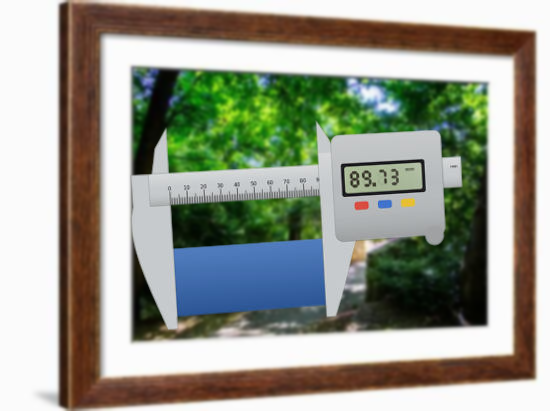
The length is 89.73mm
